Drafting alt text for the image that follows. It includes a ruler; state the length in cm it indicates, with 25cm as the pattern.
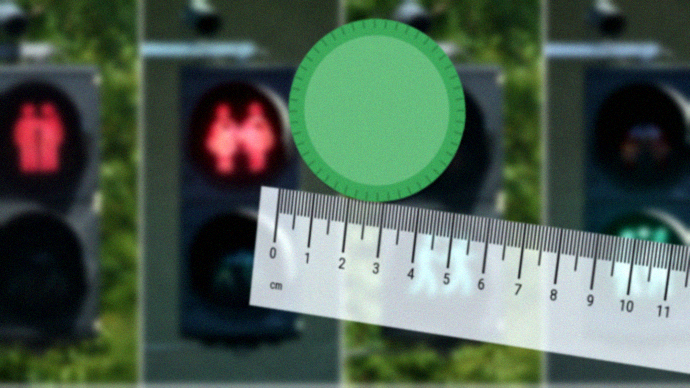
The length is 5cm
